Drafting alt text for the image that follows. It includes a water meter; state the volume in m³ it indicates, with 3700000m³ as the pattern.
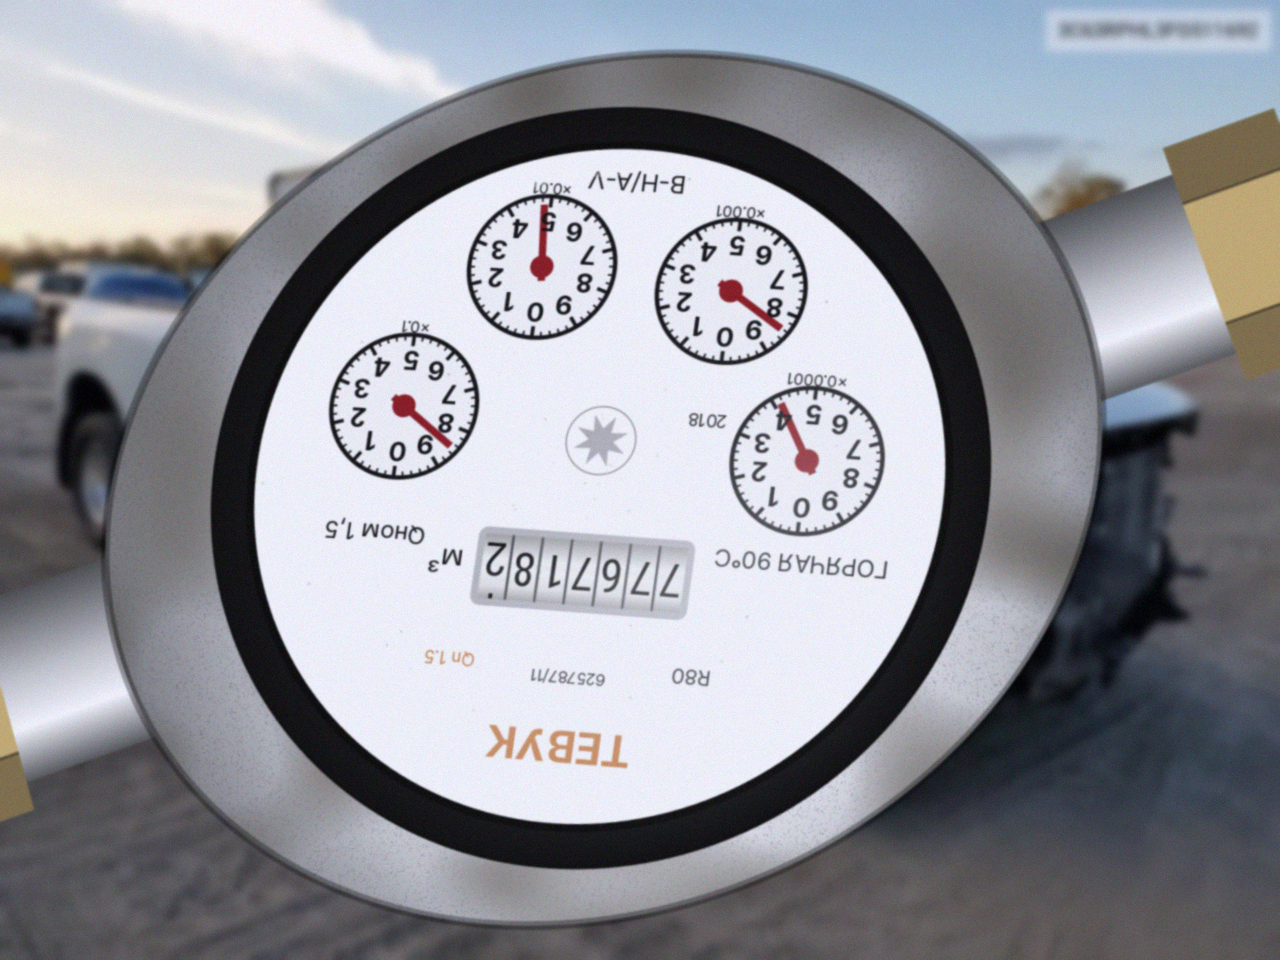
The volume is 7767181.8484m³
